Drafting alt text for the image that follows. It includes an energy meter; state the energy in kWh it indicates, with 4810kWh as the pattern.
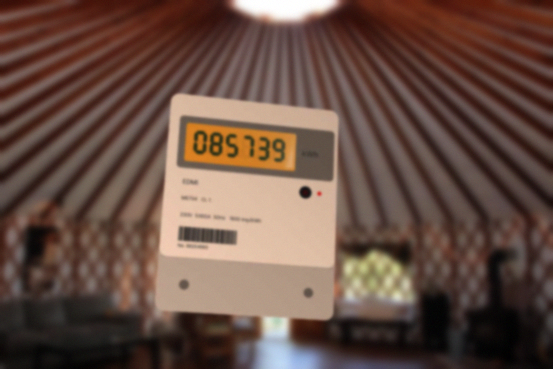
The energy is 85739kWh
